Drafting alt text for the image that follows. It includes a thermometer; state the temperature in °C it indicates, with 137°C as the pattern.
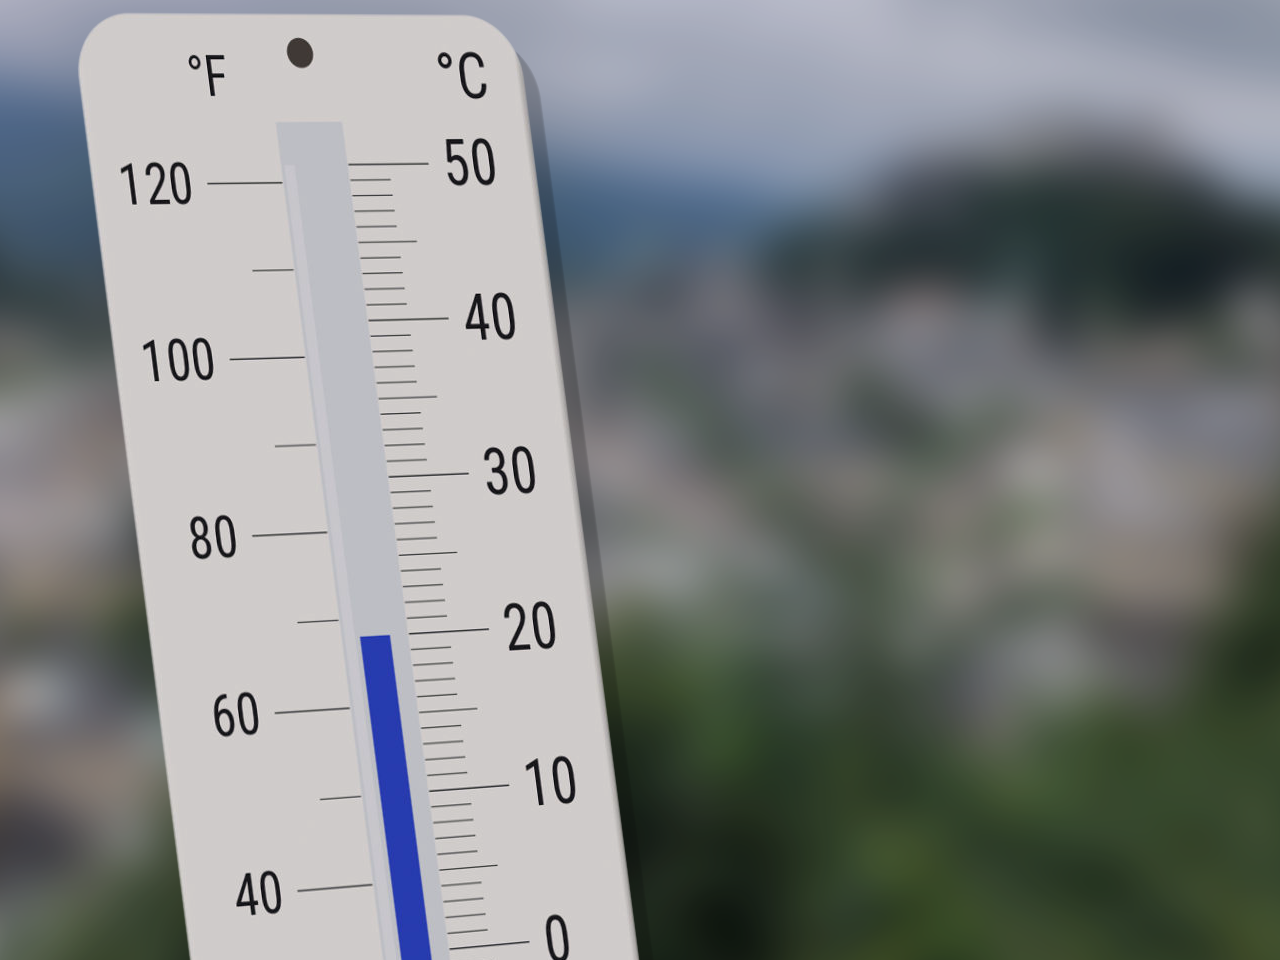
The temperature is 20°C
